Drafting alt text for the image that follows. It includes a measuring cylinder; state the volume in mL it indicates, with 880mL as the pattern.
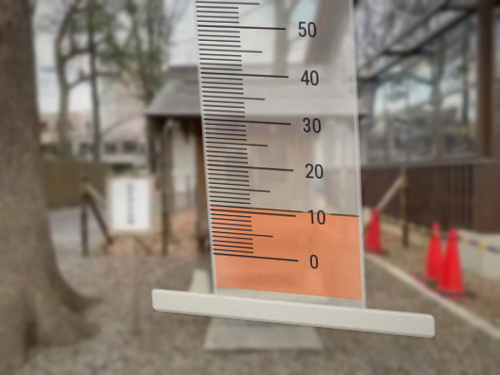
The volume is 11mL
